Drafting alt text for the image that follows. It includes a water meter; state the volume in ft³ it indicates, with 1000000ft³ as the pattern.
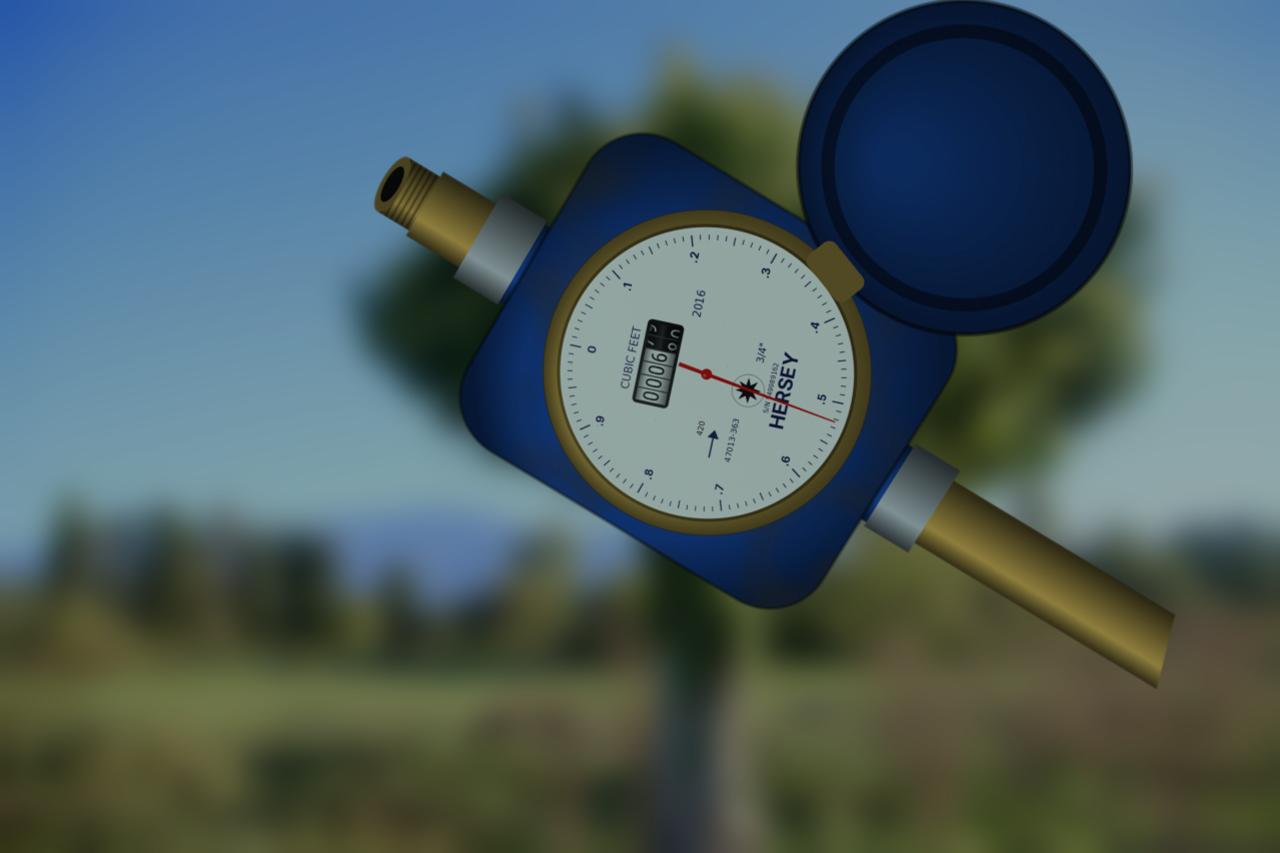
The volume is 679.52ft³
